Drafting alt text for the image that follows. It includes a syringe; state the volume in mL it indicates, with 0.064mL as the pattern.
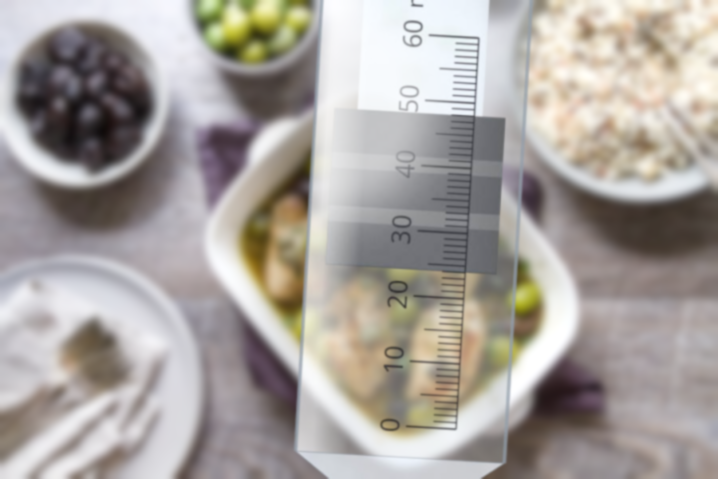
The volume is 24mL
